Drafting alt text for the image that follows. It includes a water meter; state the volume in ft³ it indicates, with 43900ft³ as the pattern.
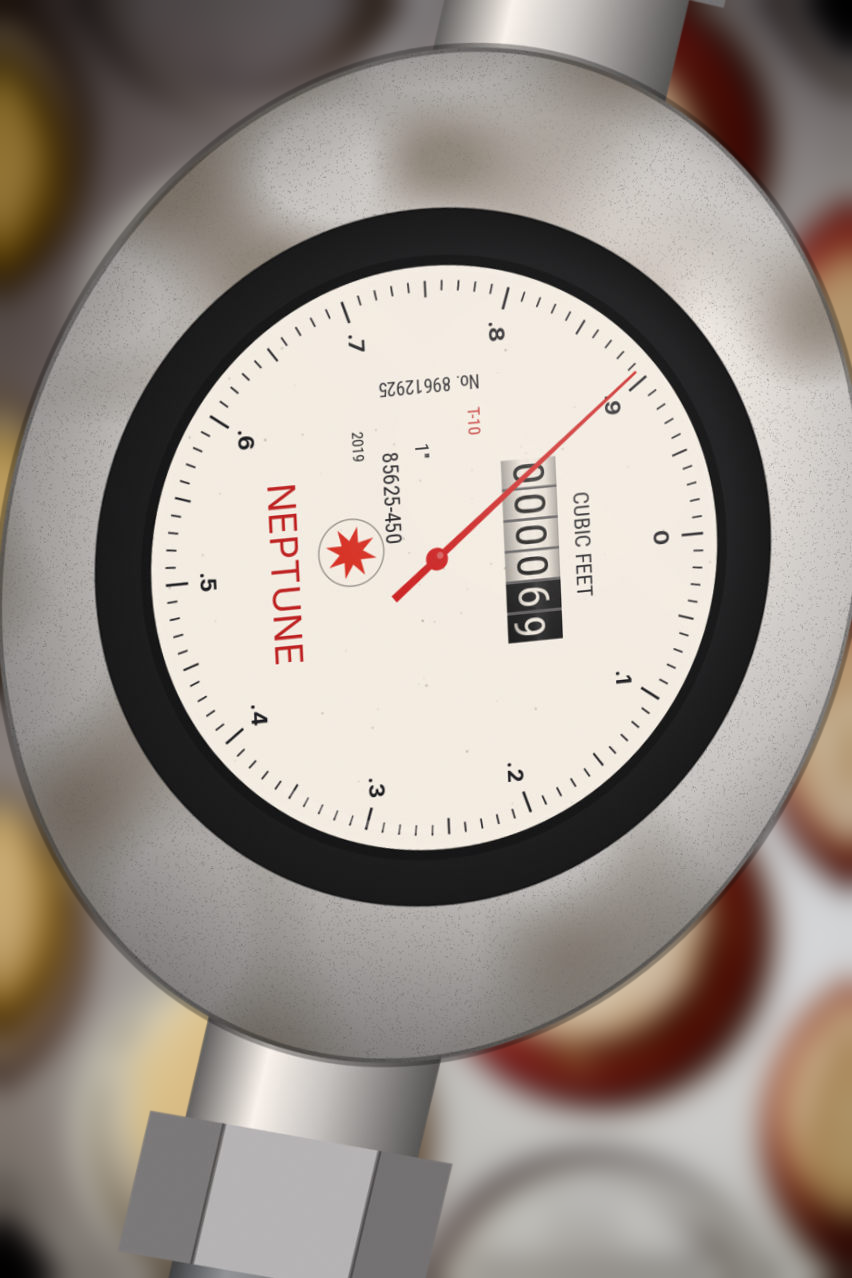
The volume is 68.89ft³
